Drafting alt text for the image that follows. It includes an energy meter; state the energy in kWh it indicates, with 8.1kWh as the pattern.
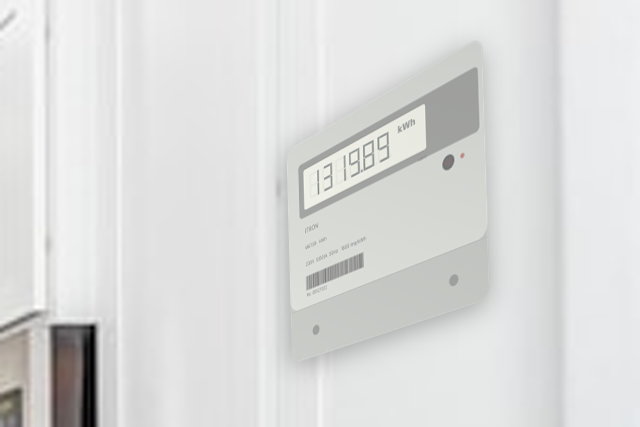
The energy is 1319.89kWh
